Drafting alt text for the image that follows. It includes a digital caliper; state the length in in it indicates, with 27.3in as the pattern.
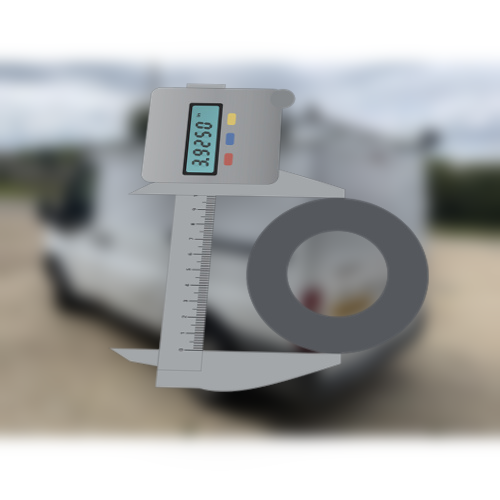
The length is 3.9250in
